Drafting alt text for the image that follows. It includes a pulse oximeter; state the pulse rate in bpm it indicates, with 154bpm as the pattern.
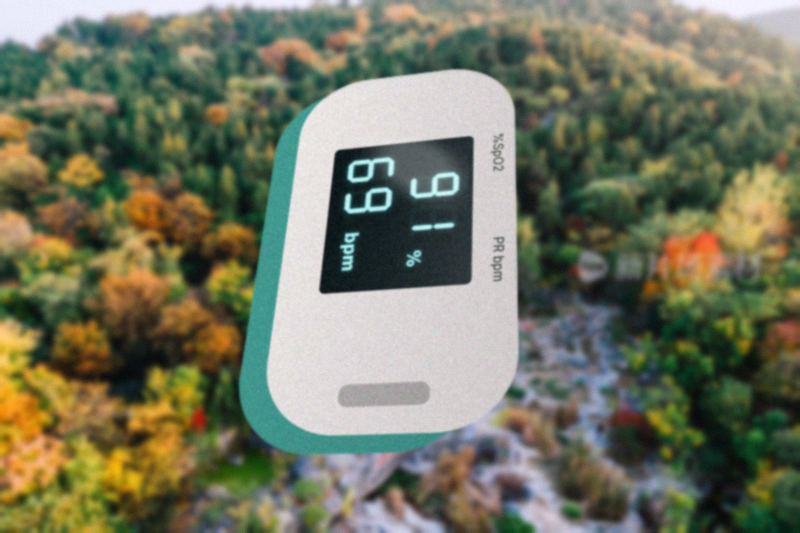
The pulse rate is 69bpm
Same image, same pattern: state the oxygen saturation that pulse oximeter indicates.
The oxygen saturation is 91%
